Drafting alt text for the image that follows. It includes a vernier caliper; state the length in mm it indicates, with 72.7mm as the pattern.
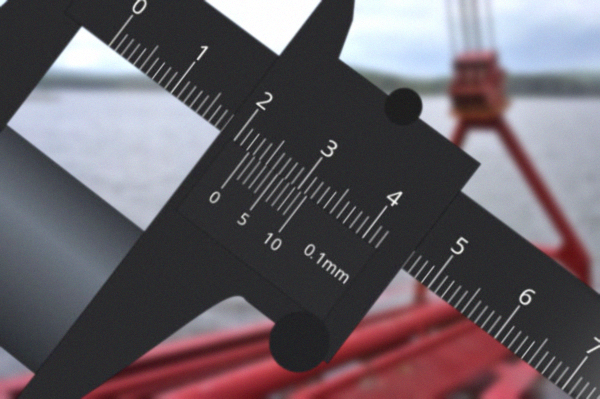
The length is 22.4mm
